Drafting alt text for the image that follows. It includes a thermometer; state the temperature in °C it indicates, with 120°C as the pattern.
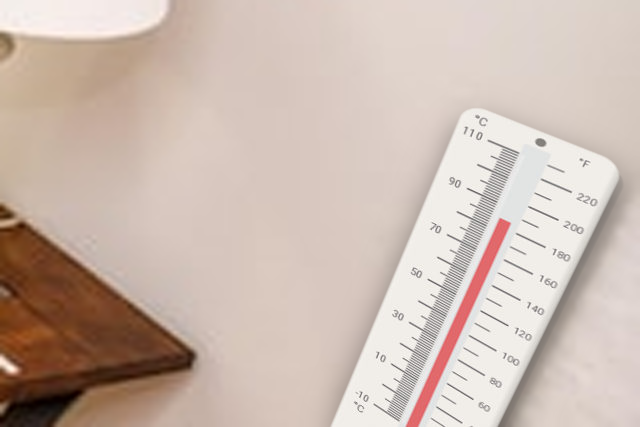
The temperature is 85°C
